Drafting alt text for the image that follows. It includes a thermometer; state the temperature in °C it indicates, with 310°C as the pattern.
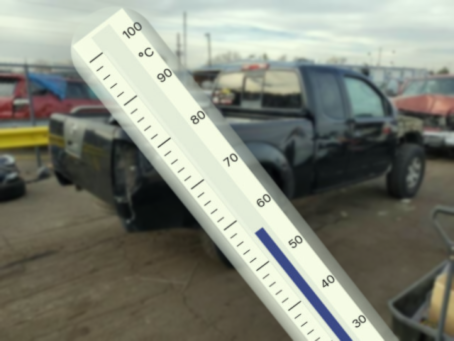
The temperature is 56°C
